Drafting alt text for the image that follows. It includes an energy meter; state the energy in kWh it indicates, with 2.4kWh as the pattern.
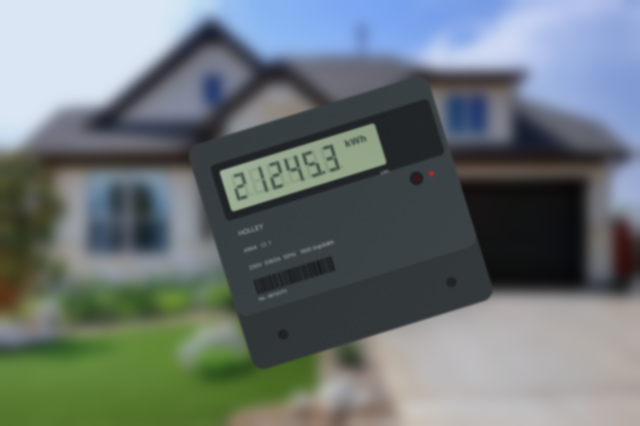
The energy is 21245.3kWh
